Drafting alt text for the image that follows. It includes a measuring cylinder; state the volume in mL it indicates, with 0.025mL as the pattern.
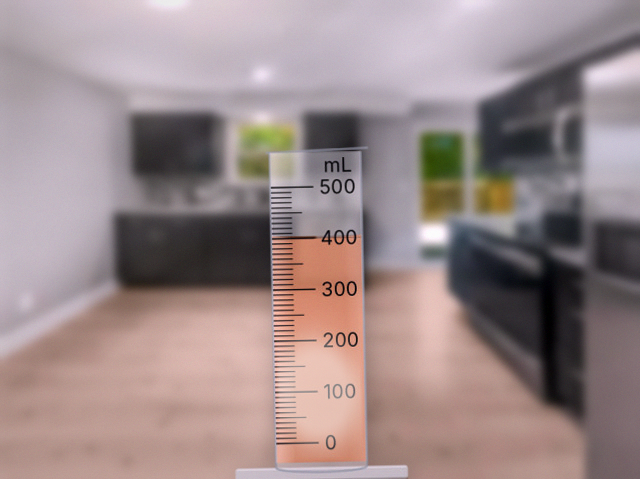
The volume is 400mL
